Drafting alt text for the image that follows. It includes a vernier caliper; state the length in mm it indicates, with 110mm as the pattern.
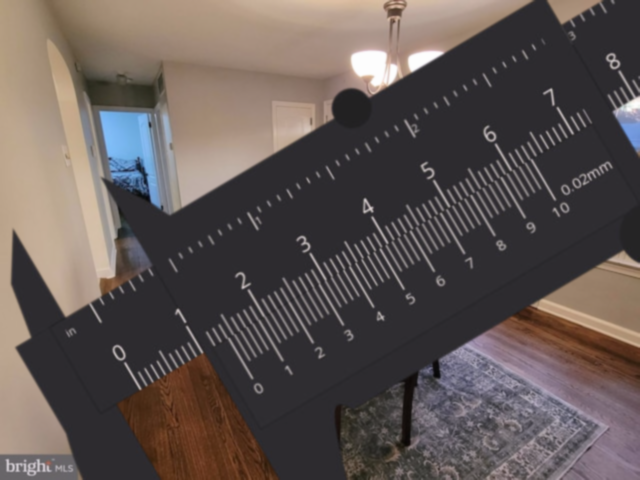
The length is 14.2mm
